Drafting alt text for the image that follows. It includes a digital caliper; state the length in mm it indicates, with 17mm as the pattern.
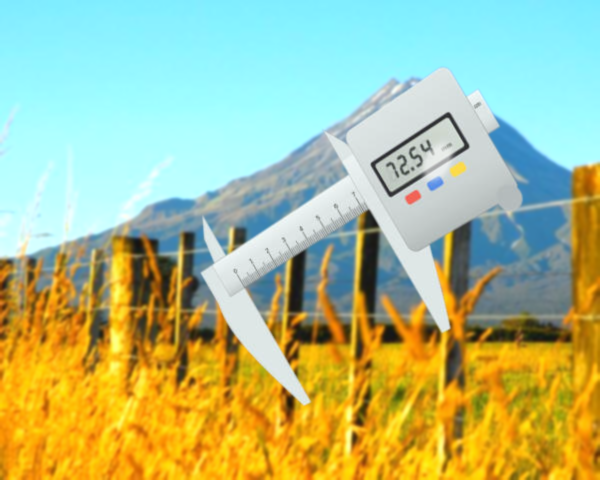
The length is 72.54mm
